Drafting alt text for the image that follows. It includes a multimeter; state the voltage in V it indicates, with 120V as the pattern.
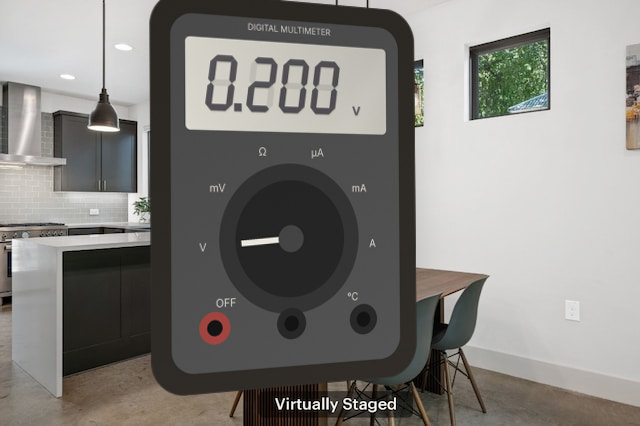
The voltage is 0.200V
